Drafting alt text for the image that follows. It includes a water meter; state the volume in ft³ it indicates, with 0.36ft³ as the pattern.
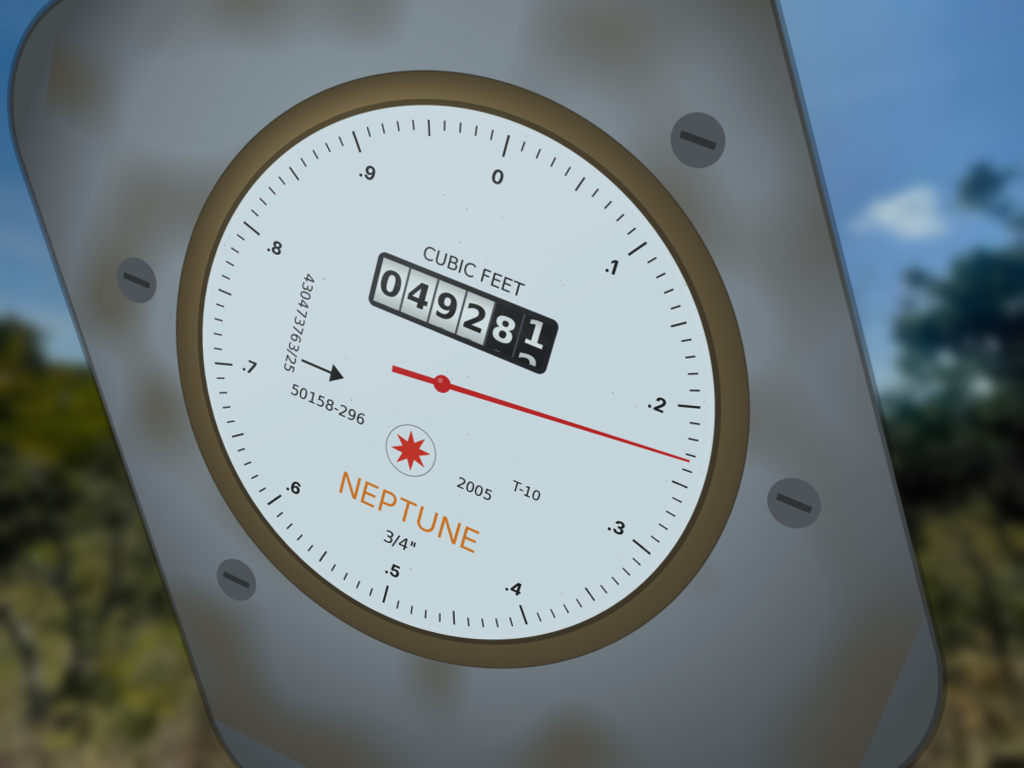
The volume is 49281.23ft³
